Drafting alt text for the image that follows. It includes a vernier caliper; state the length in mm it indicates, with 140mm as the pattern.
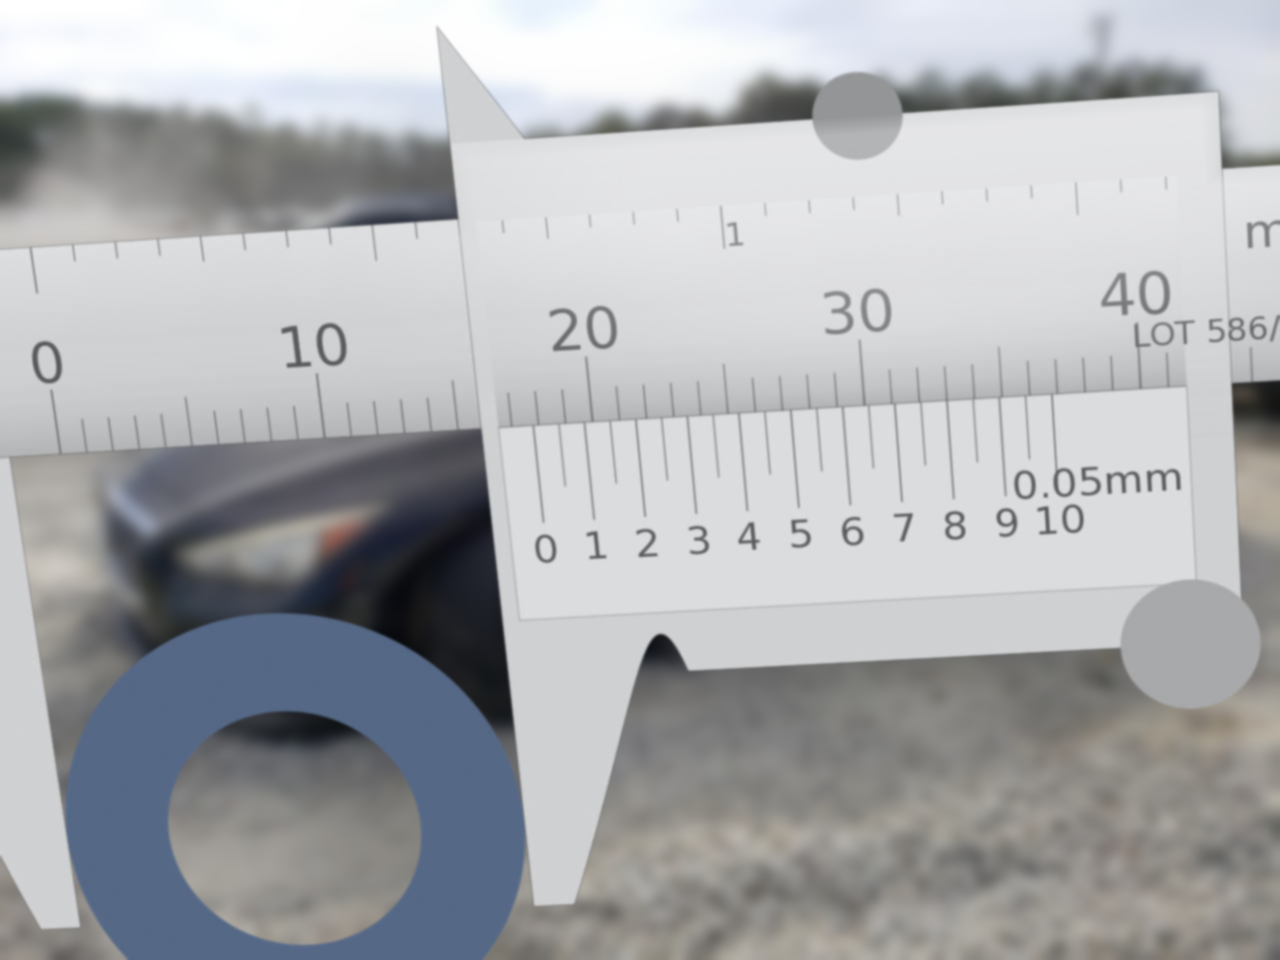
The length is 17.8mm
